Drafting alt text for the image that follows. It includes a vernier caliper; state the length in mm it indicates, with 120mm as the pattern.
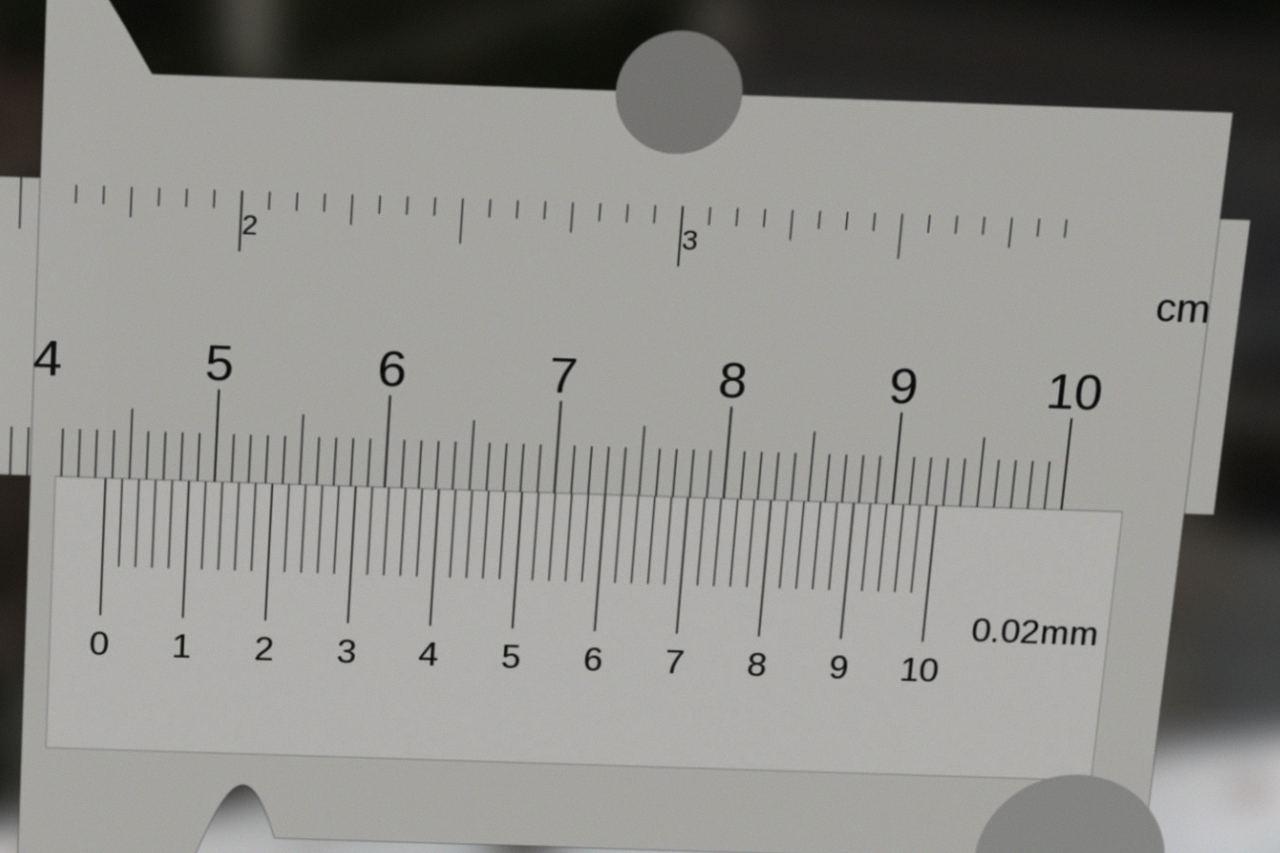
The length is 43.6mm
